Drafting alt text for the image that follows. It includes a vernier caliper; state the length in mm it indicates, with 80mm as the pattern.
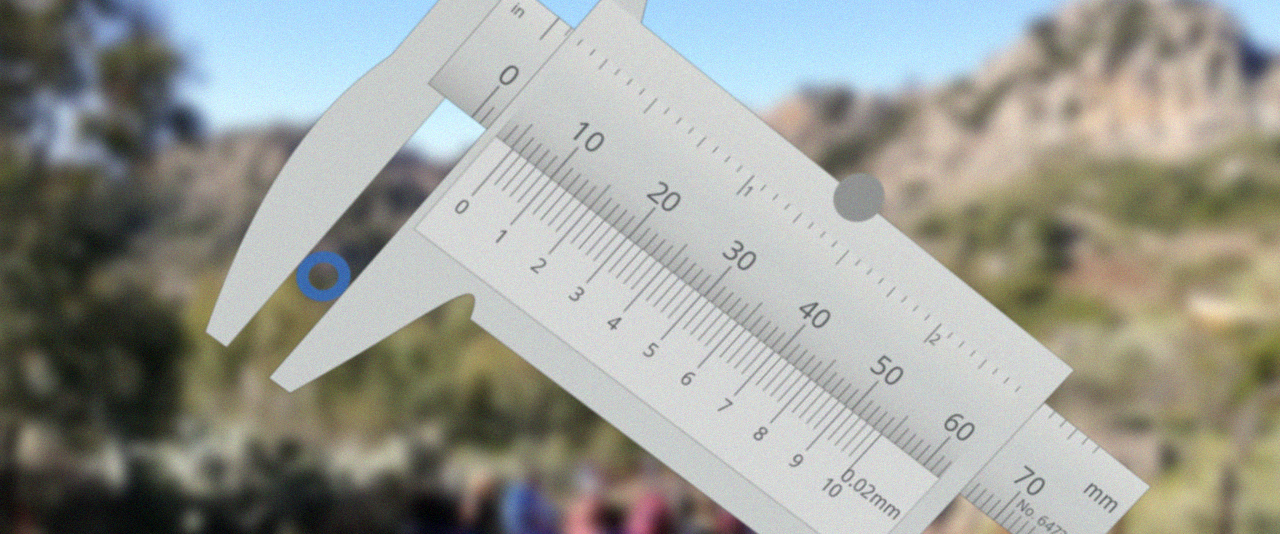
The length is 5.2mm
